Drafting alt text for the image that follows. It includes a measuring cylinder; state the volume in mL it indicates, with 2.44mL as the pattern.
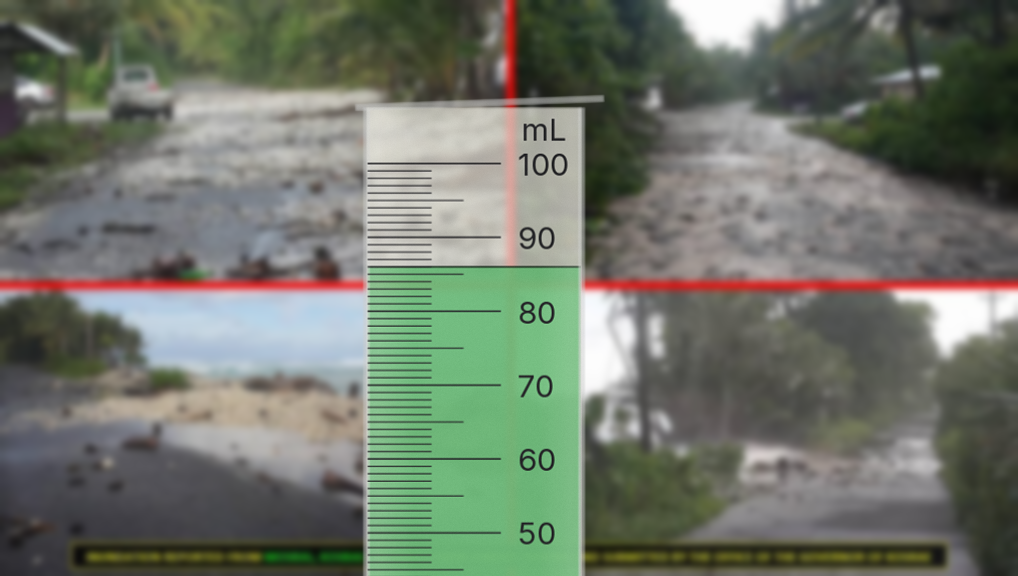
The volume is 86mL
